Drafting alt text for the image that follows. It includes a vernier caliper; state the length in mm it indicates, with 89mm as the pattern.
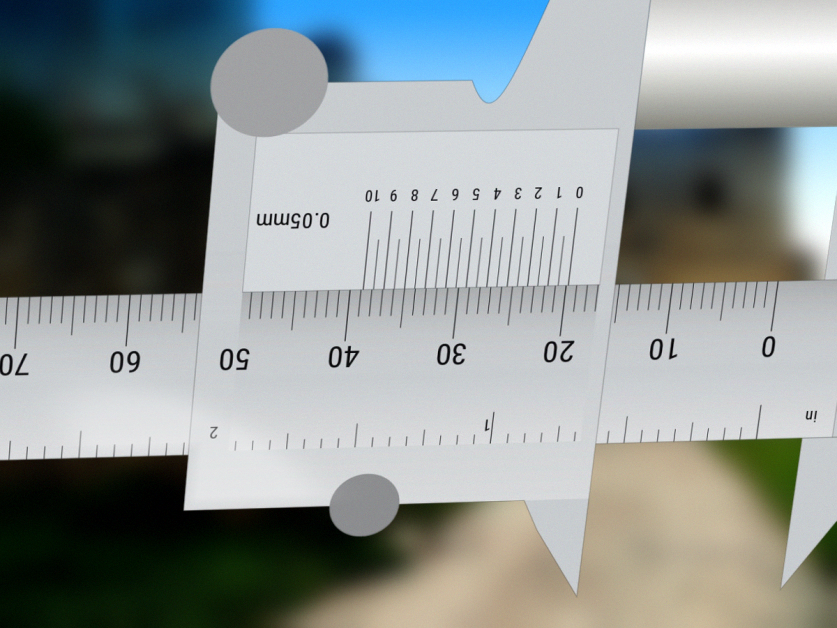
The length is 19.8mm
